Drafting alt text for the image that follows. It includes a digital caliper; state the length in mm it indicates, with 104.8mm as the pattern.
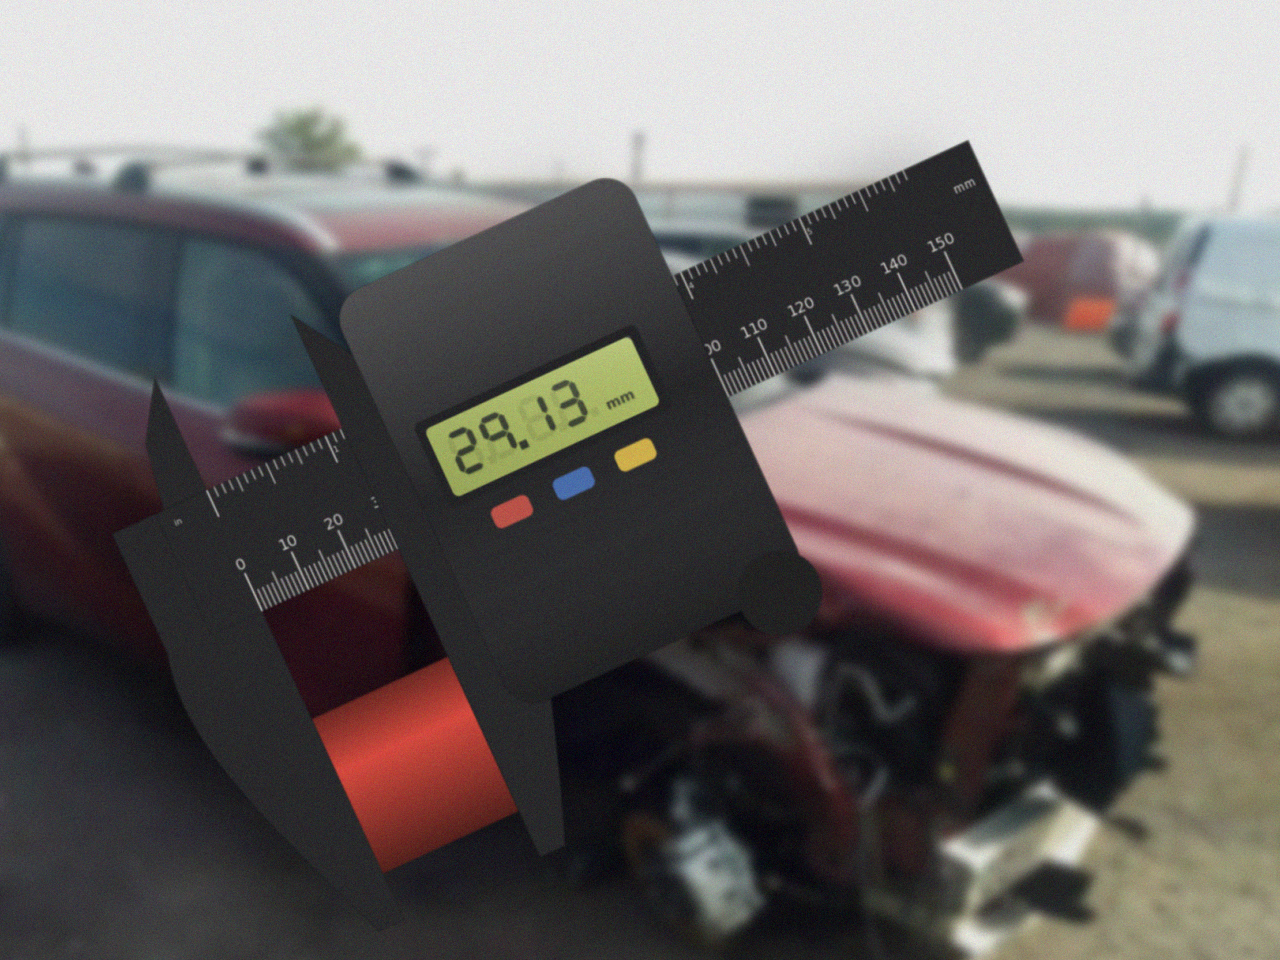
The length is 29.13mm
